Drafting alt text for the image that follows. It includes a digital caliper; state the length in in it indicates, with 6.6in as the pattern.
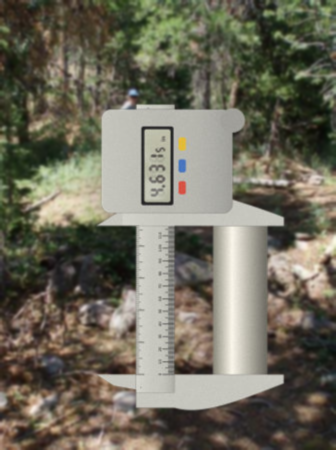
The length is 4.6315in
